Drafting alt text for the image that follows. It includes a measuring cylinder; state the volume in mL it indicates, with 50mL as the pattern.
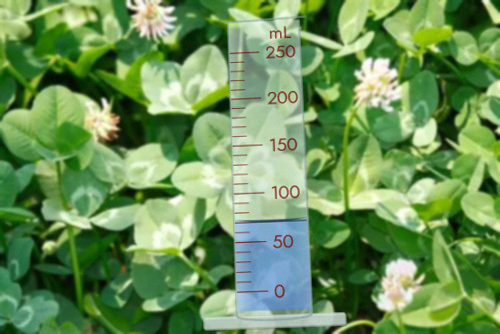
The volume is 70mL
